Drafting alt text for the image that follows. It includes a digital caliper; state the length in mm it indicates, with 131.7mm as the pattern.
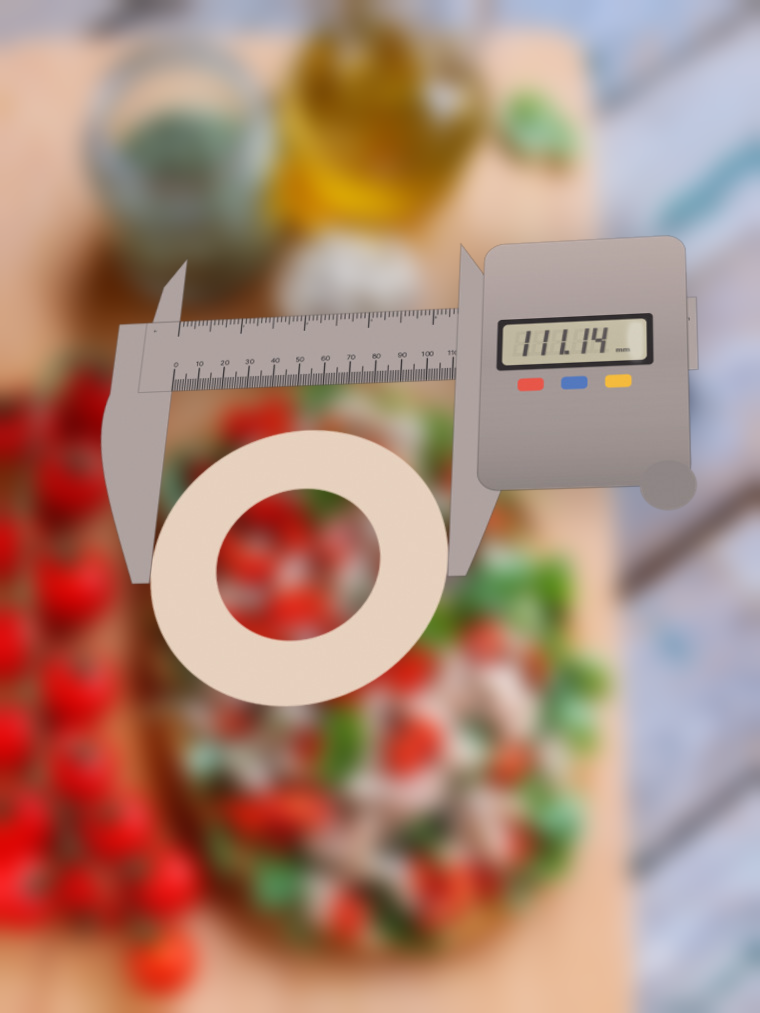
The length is 111.14mm
